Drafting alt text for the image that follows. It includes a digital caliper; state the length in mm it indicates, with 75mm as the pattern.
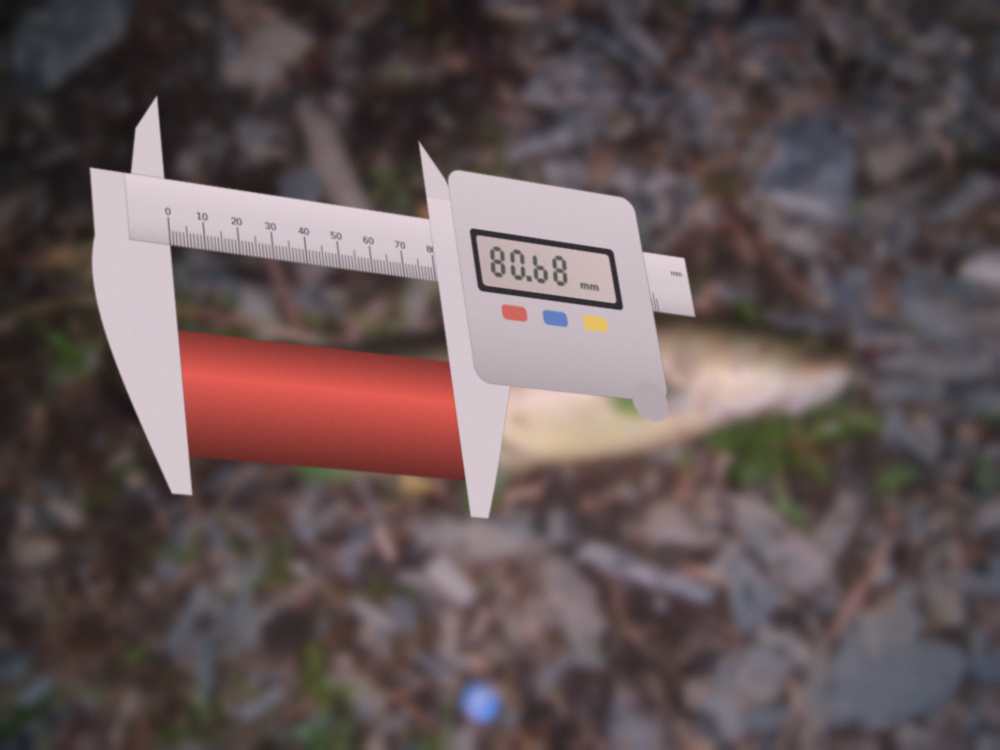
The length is 80.68mm
